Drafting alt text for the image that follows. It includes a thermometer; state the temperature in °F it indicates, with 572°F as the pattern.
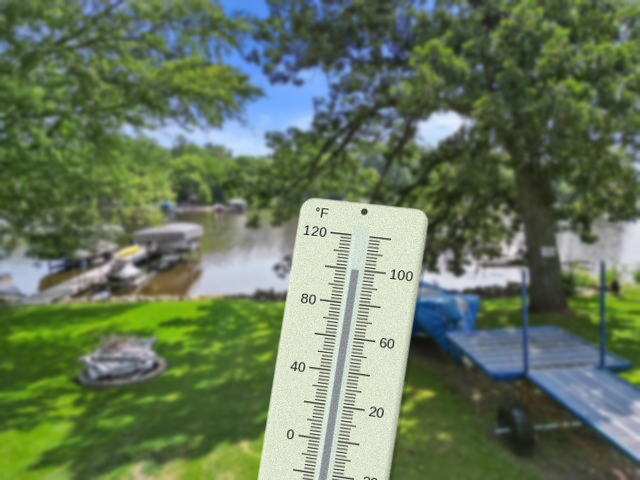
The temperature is 100°F
